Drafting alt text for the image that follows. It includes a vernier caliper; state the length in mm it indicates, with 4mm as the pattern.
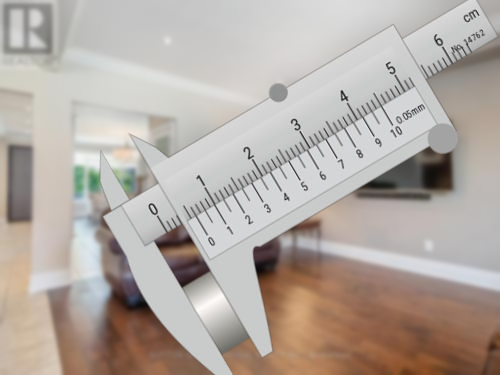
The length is 6.0mm
